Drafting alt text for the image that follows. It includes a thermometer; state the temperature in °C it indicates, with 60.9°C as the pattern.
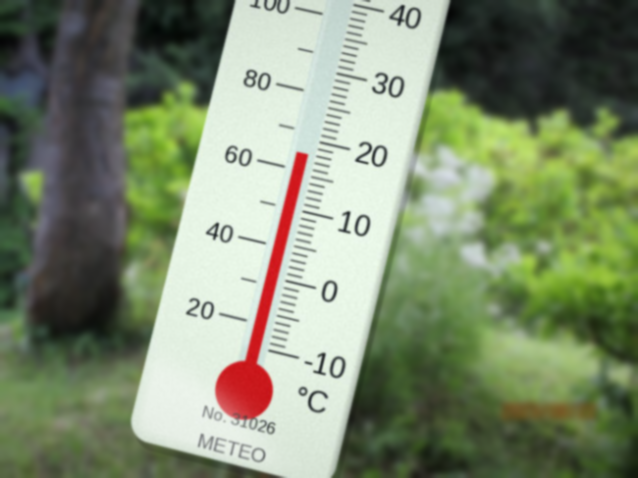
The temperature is 18°C
